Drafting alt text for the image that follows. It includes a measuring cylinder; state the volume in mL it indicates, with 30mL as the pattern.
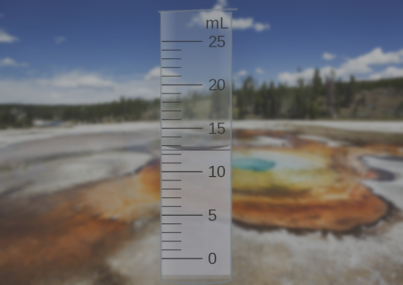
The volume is 12.5mL
